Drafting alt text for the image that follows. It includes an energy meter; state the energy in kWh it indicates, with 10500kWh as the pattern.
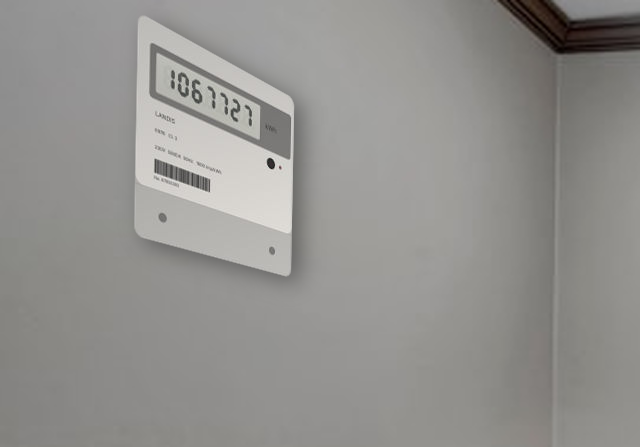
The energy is 1067727kWh
